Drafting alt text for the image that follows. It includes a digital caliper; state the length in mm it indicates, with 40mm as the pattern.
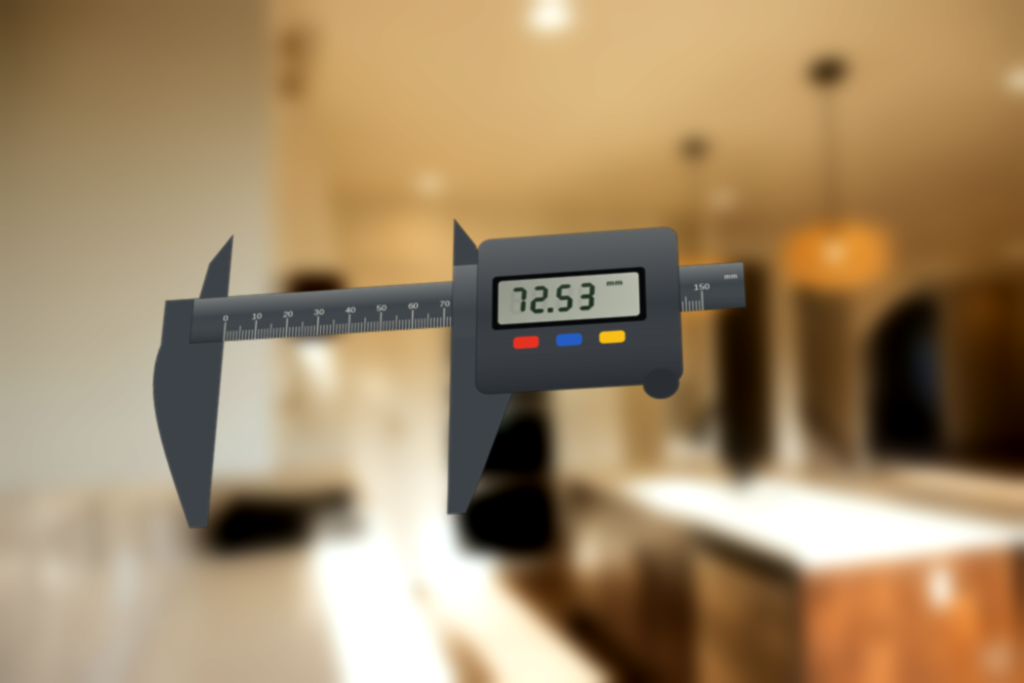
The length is 72.53mm
